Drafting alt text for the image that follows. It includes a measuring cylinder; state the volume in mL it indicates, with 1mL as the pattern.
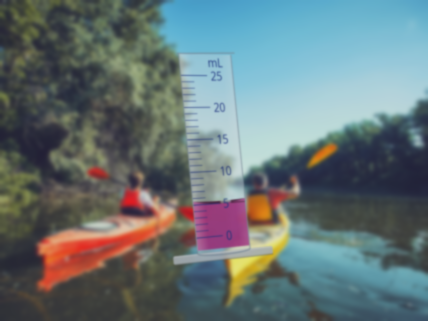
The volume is 5mL
